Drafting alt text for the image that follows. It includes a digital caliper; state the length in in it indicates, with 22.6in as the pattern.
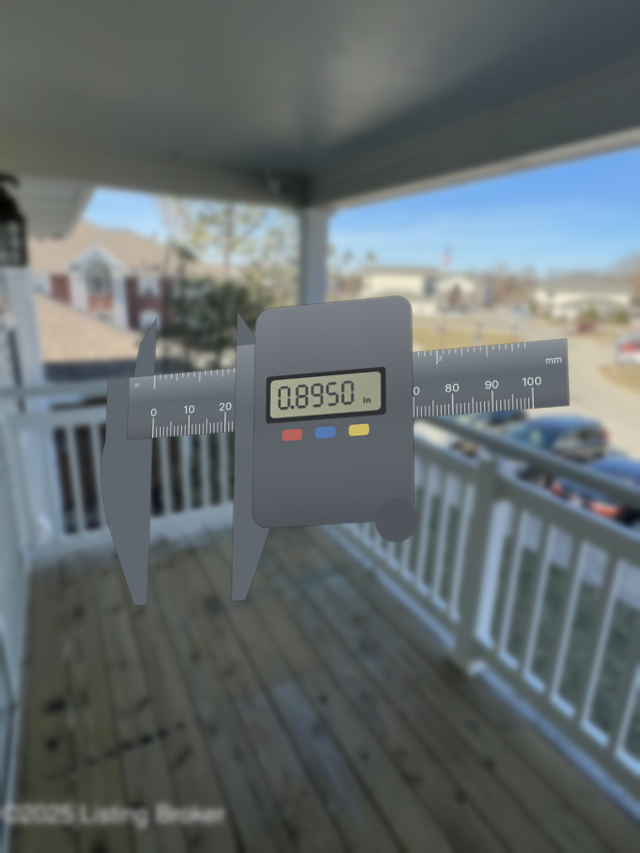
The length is 0.8950in
